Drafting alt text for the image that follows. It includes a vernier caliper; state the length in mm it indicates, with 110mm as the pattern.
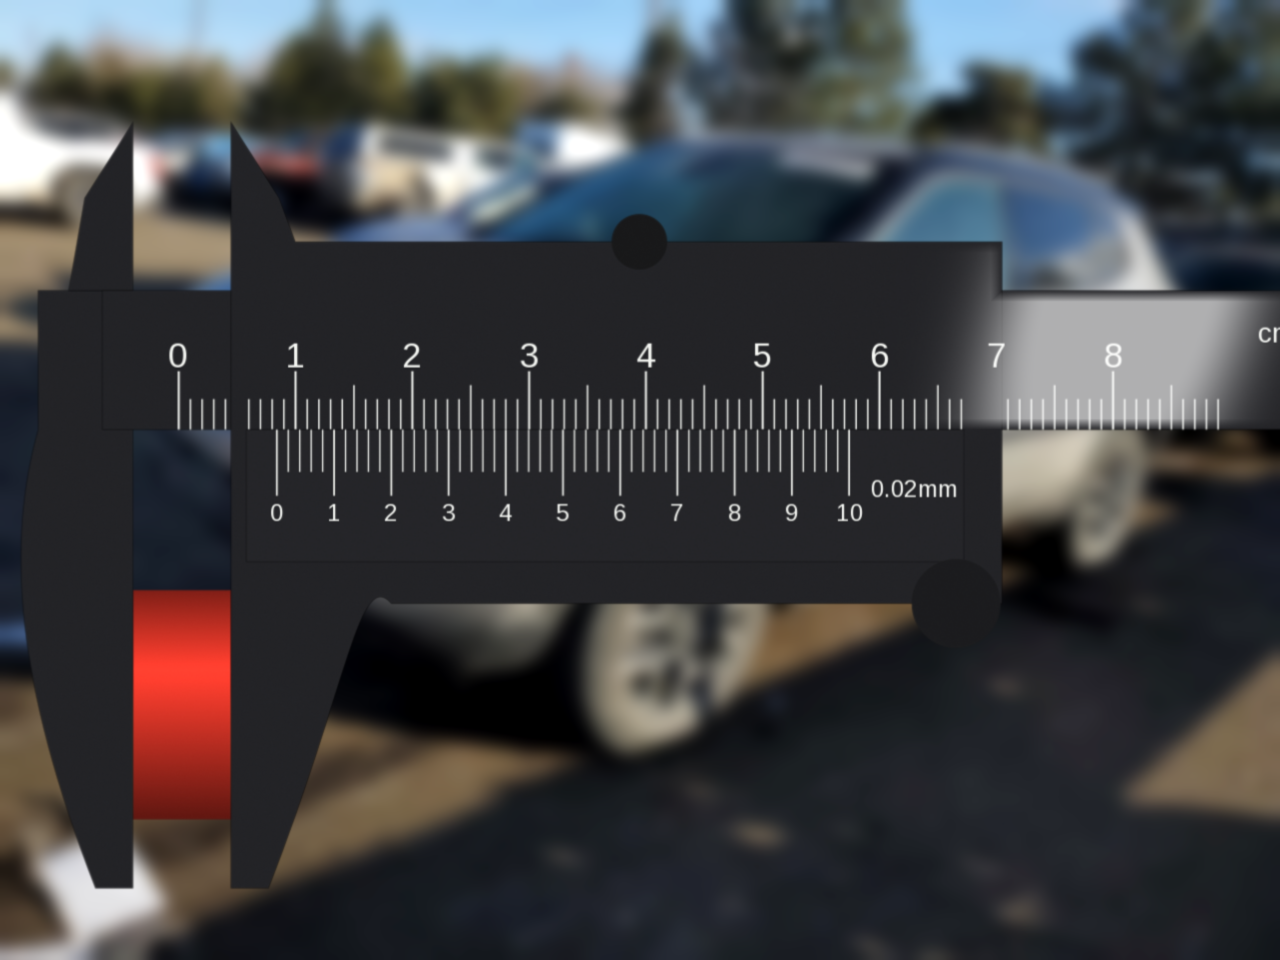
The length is 8.4mm
